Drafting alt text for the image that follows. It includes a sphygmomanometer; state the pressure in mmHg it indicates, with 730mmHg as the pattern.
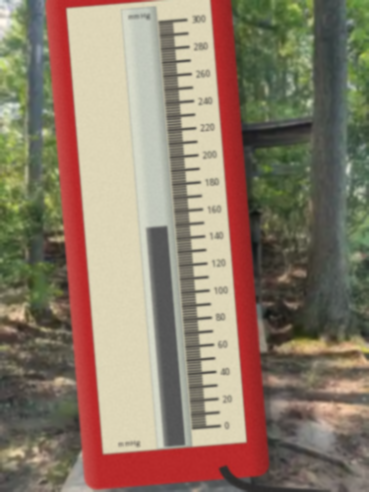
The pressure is 150mmHg
